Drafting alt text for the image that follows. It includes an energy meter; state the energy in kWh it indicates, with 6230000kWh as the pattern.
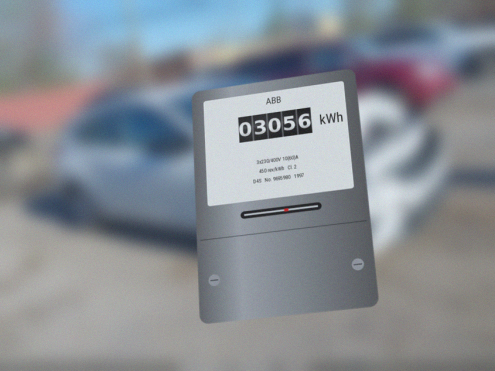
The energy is 3056kWh
